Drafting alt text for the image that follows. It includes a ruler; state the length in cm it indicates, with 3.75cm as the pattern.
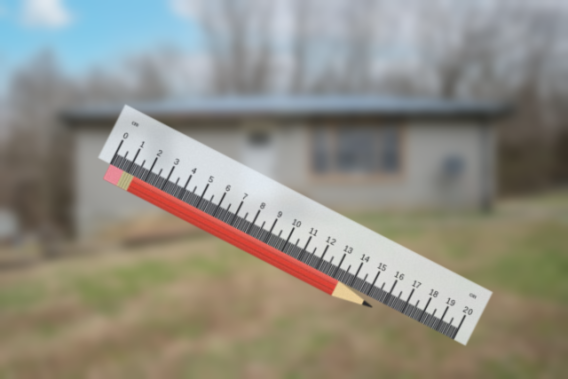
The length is 15.5cm
